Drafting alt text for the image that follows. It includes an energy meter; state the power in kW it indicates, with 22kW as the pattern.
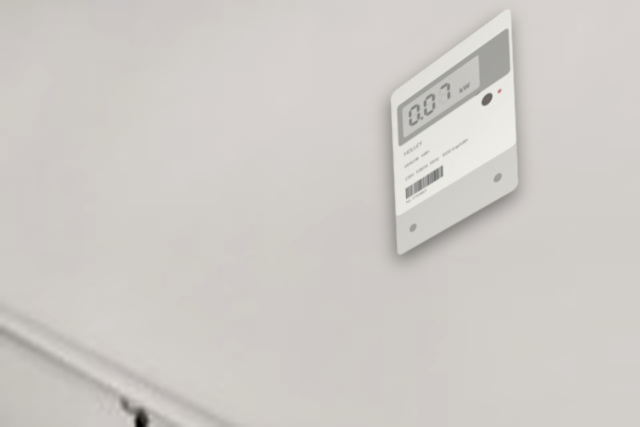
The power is 0.07kW
